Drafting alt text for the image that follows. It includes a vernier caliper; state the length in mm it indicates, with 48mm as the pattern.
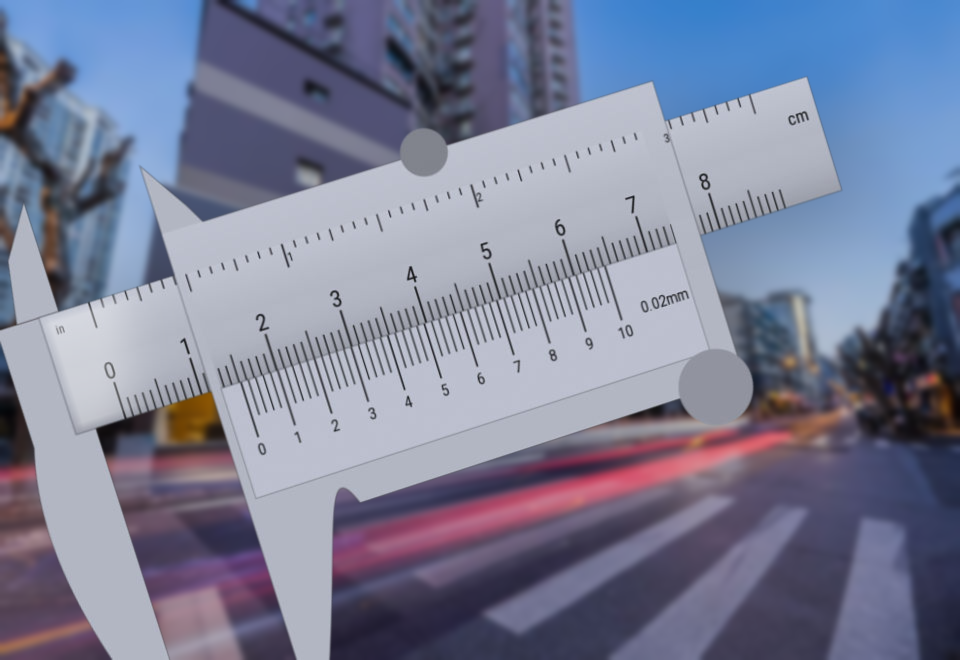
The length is 15.2mm
